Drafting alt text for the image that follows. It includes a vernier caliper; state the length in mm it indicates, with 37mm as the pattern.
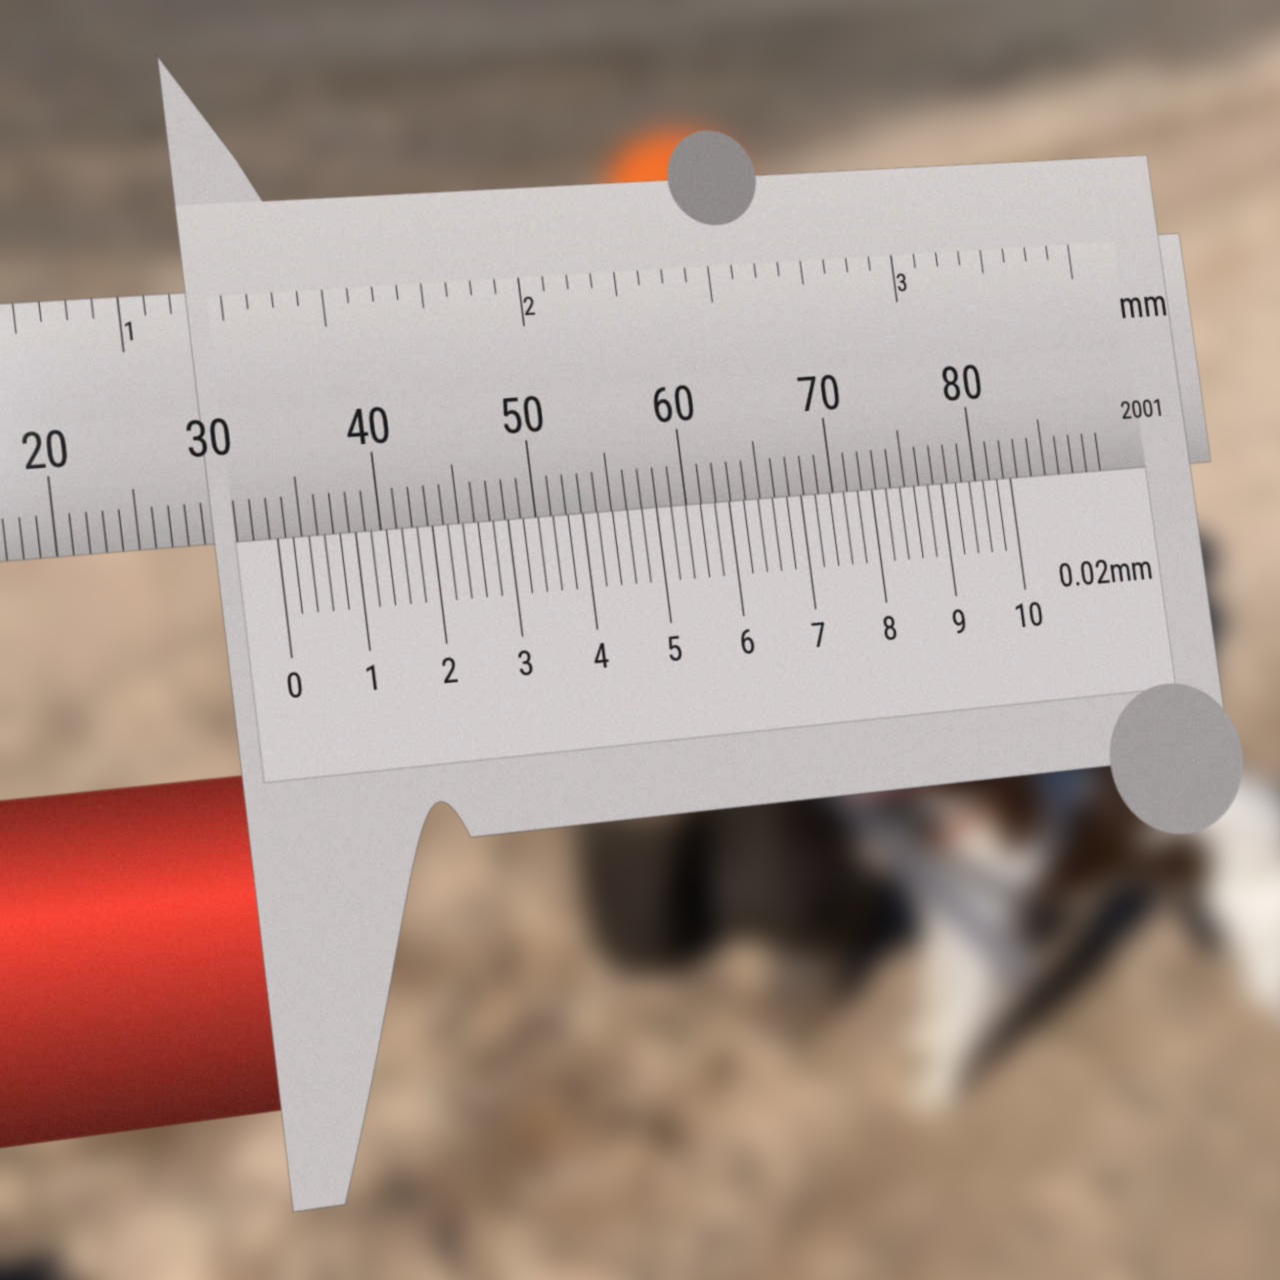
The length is 33.5mm
